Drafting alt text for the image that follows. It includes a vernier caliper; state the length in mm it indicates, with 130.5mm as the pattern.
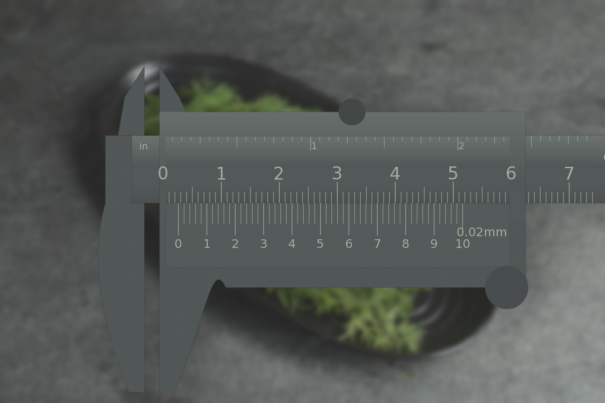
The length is 2.6mm
